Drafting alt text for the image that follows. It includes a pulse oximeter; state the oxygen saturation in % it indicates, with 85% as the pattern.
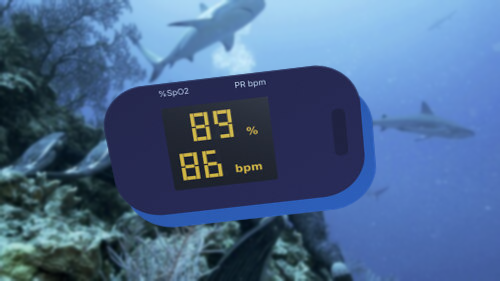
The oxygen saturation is 89%
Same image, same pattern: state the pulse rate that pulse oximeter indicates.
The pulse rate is 86bpm
